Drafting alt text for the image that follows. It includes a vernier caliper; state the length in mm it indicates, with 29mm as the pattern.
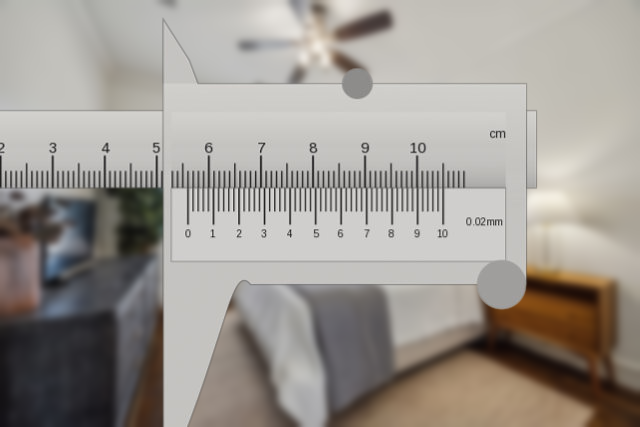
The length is 56.0mm
